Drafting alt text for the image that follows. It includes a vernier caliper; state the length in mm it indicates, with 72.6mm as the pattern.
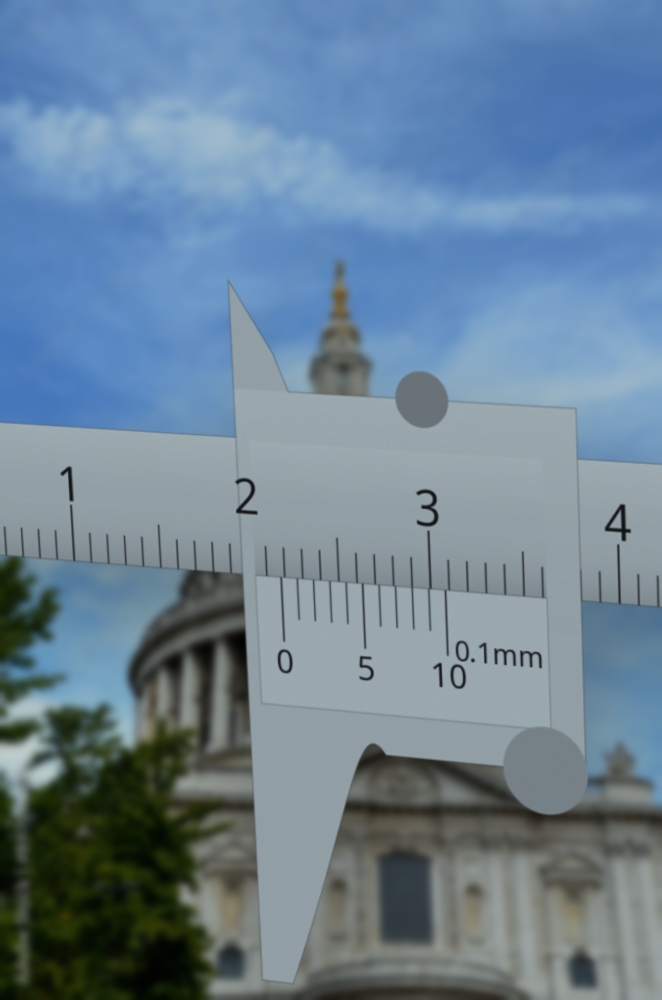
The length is 21.8mm
